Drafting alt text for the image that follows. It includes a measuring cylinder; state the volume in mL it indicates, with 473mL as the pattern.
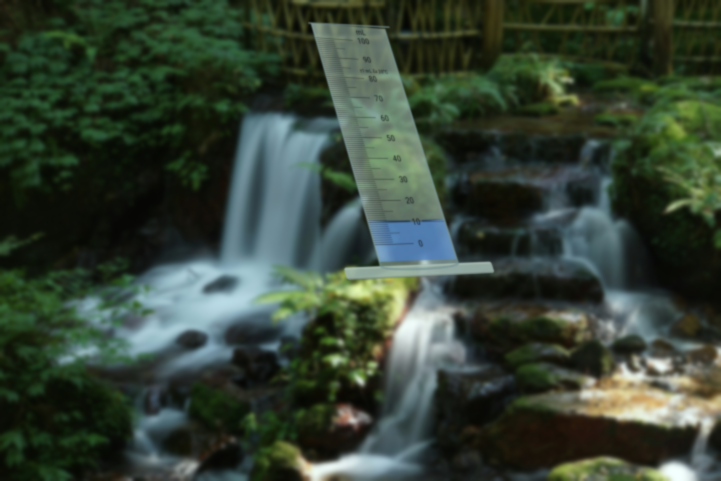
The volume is 10mL
